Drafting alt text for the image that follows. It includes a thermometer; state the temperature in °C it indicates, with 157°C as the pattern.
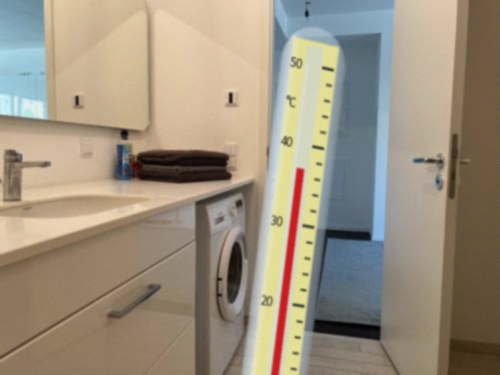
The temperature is 37°C
